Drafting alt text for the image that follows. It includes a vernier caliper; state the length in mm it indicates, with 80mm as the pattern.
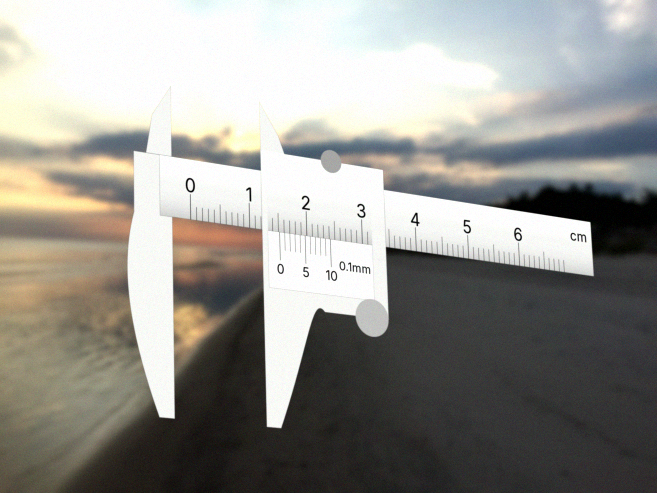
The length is 15.2mm
